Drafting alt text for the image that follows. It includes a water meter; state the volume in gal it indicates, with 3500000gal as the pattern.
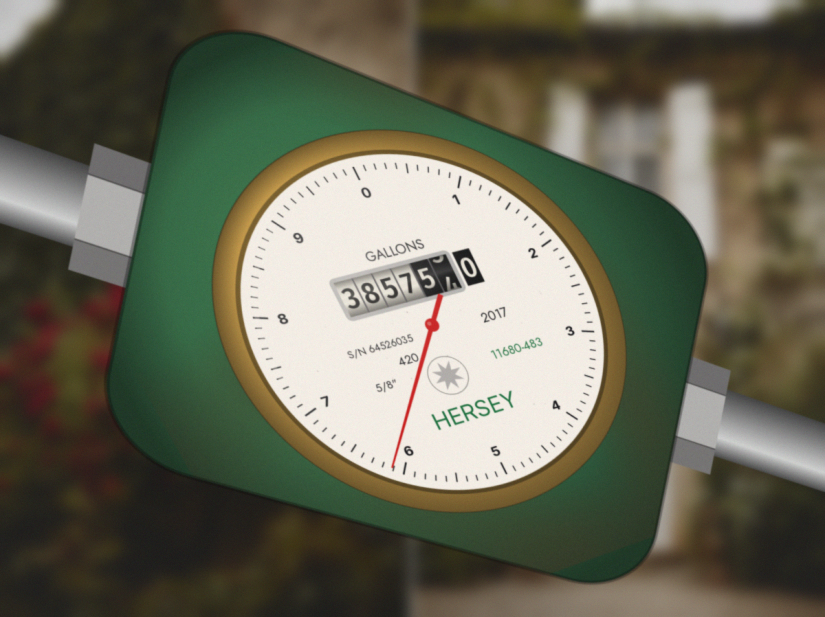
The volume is 3857536.1gal
